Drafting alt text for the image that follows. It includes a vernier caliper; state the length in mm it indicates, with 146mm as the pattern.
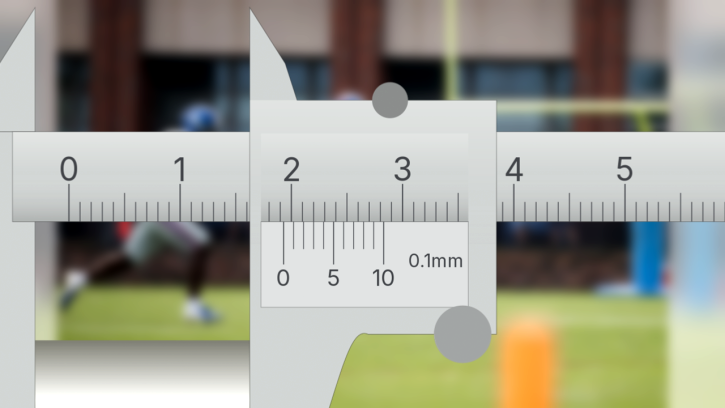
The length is 19.3mm
